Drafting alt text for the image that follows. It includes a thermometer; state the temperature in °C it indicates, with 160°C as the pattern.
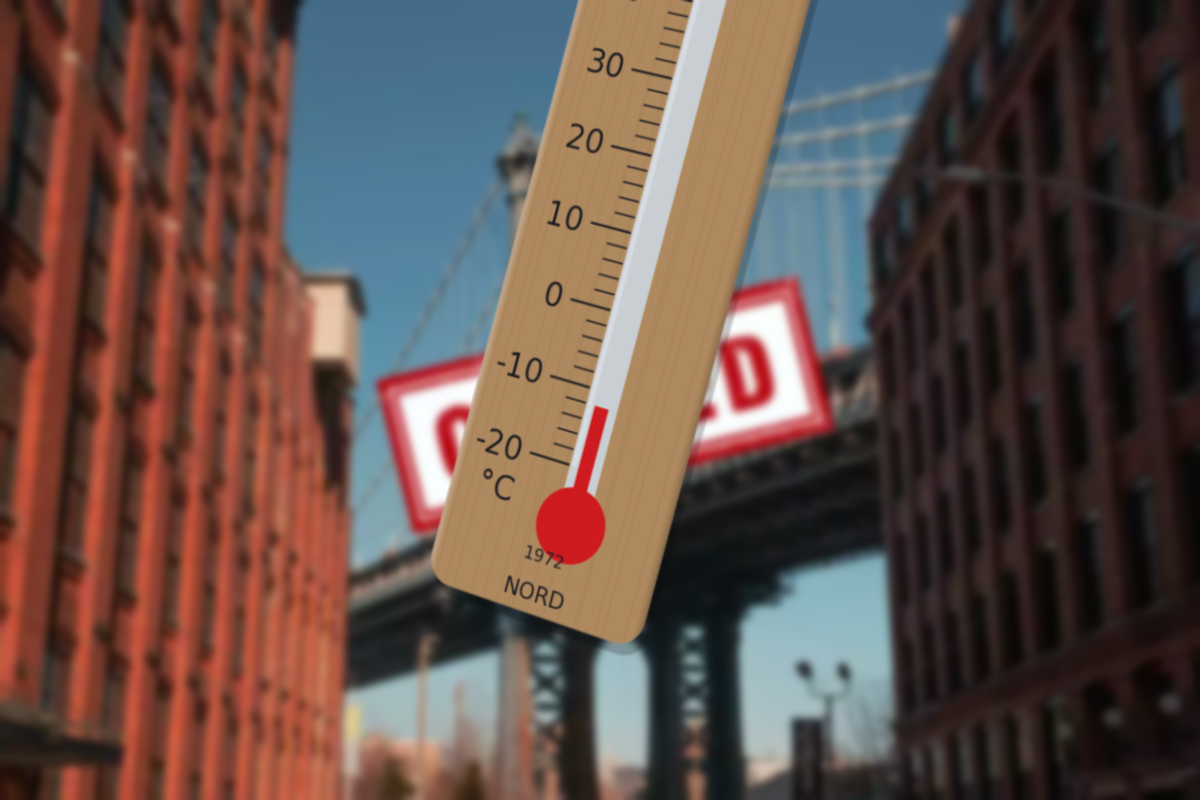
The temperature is -12°C
